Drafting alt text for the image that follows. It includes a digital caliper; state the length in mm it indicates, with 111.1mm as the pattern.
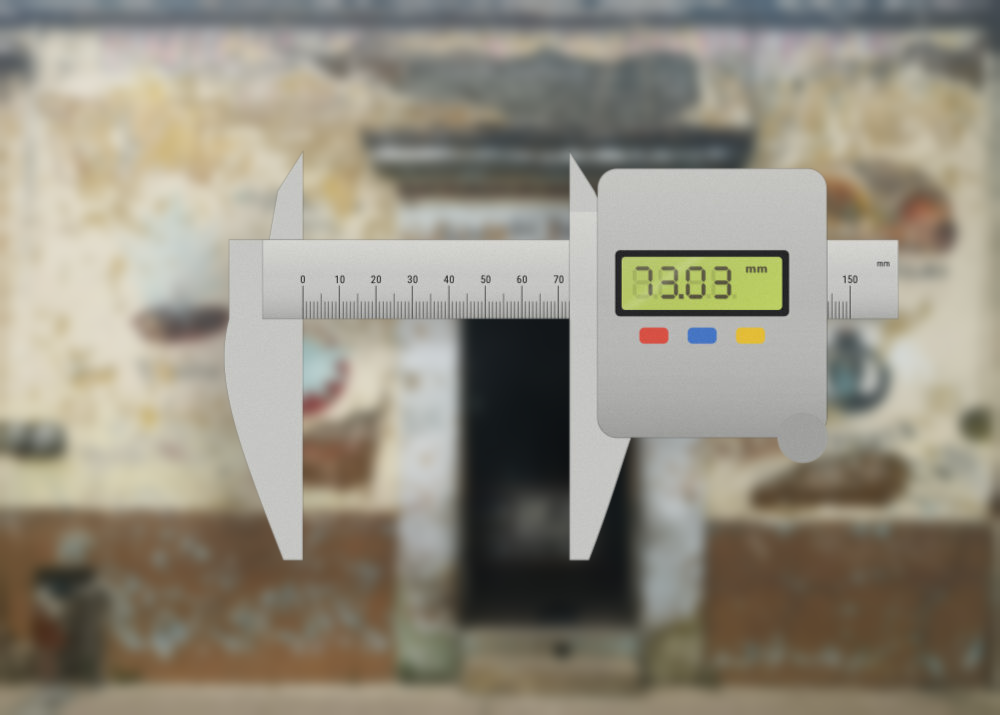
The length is 73.03mm
